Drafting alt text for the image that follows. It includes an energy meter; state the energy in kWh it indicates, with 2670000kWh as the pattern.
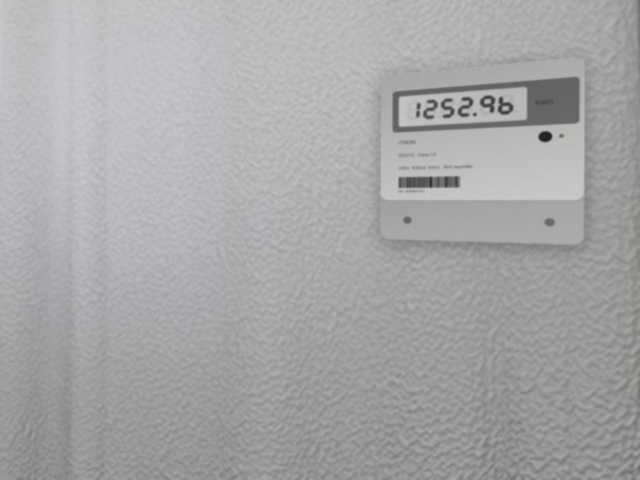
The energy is 1252.96kWh
